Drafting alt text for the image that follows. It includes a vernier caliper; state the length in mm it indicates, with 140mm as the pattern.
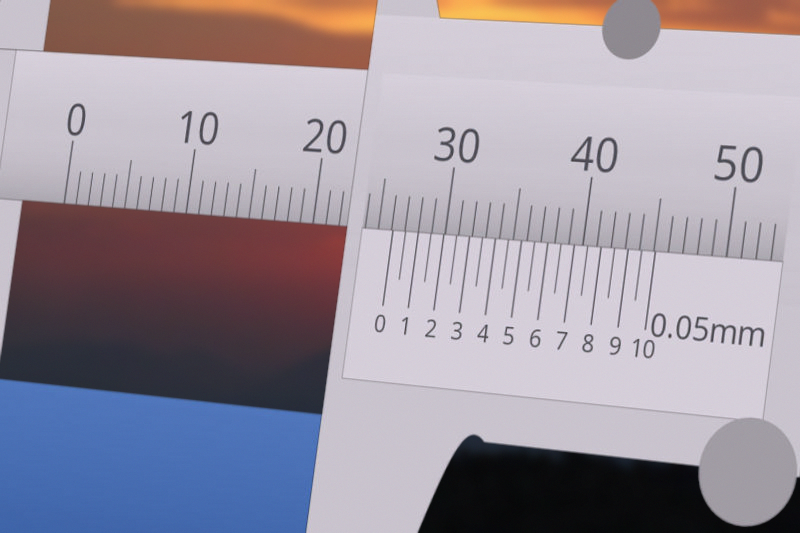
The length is 26.1mm
